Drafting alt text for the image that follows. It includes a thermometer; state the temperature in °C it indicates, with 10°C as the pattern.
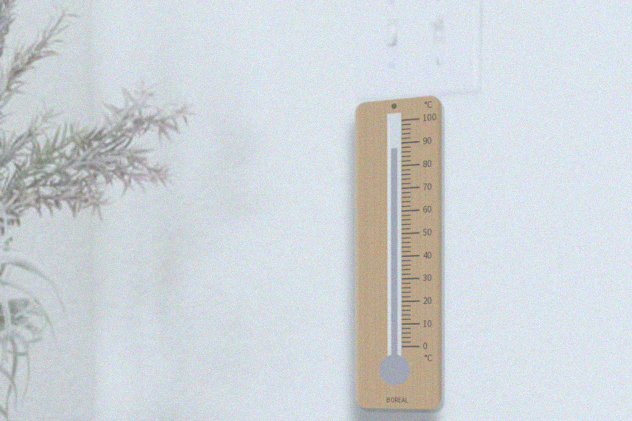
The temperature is 88°C
